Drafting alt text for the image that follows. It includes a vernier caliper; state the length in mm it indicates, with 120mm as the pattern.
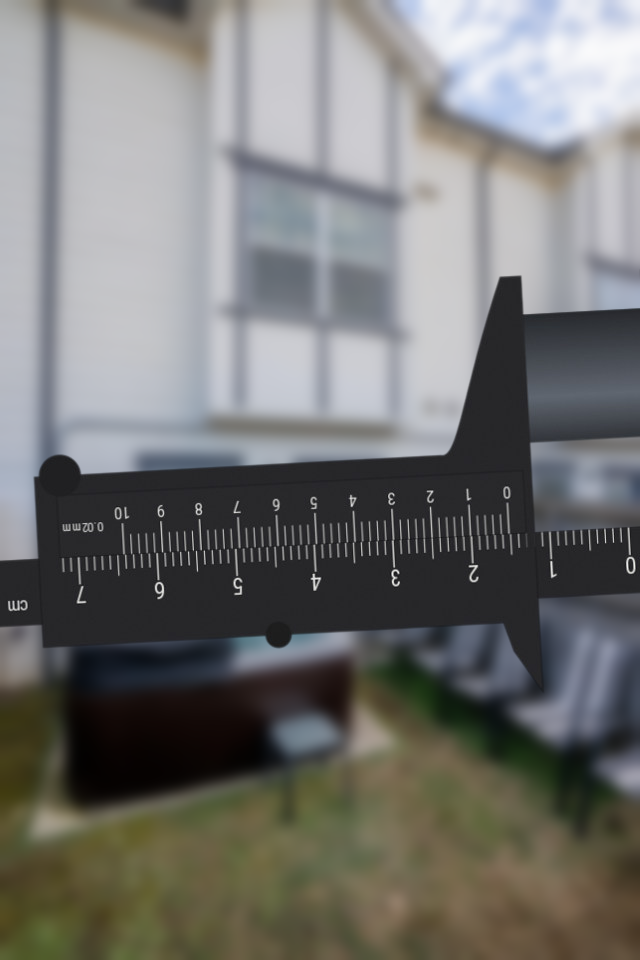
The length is 15.2mm
